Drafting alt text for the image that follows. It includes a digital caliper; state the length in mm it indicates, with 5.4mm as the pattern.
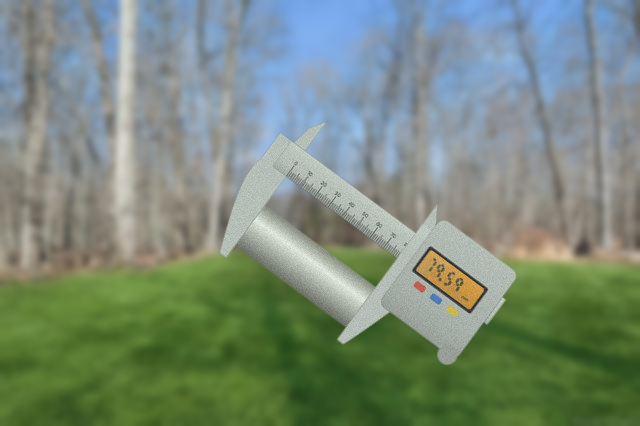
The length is 79.59mm
